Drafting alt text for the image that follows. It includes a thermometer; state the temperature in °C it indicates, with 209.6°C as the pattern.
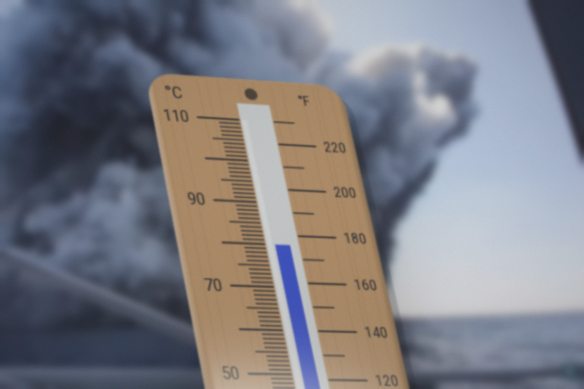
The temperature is 80°C
